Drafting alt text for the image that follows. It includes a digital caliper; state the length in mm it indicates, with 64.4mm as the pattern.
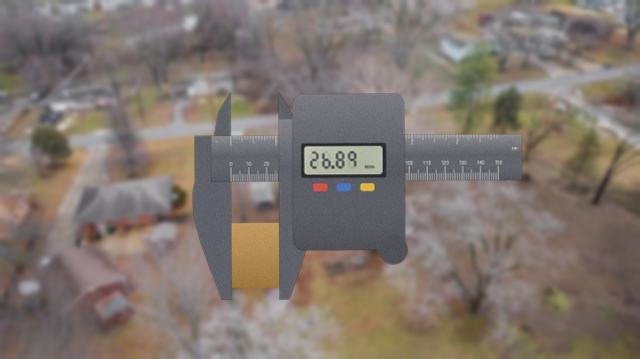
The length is 26.89mm
